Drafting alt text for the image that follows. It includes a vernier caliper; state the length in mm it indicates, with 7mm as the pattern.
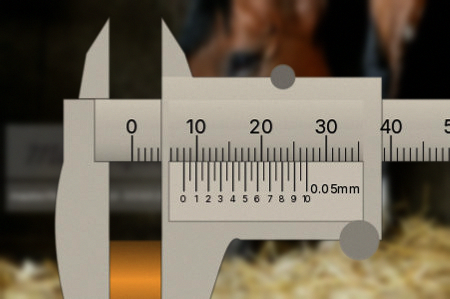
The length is 8.0mm
